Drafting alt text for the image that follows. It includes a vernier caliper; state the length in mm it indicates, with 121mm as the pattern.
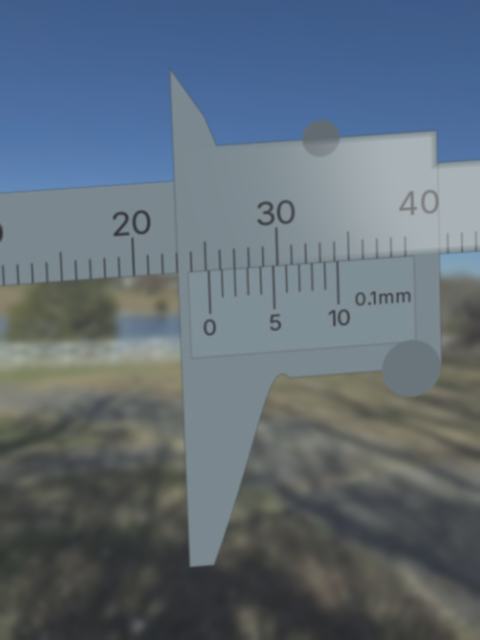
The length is 25.2mm
